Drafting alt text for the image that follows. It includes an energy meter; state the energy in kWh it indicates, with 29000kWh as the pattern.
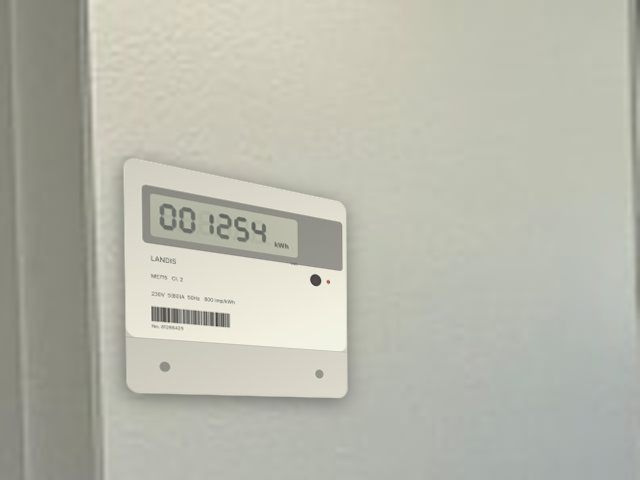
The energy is 1254kWh
